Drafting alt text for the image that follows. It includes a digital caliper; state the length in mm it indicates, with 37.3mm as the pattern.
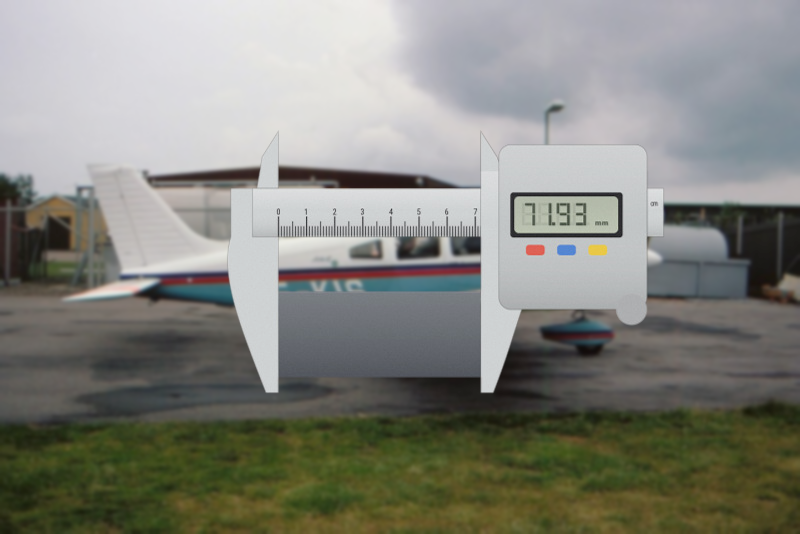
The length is 71.93mm
